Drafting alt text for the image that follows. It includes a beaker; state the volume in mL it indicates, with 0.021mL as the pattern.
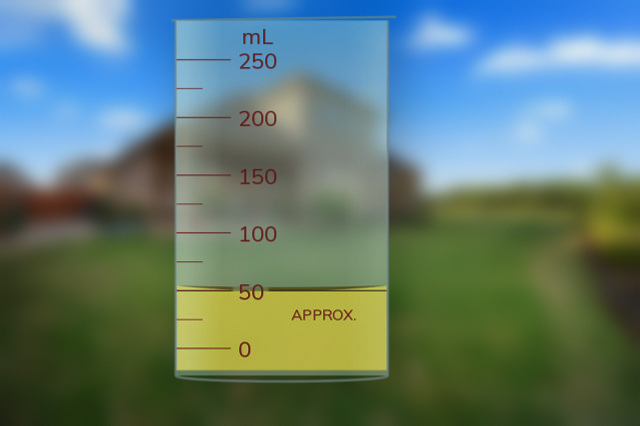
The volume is 50mL
